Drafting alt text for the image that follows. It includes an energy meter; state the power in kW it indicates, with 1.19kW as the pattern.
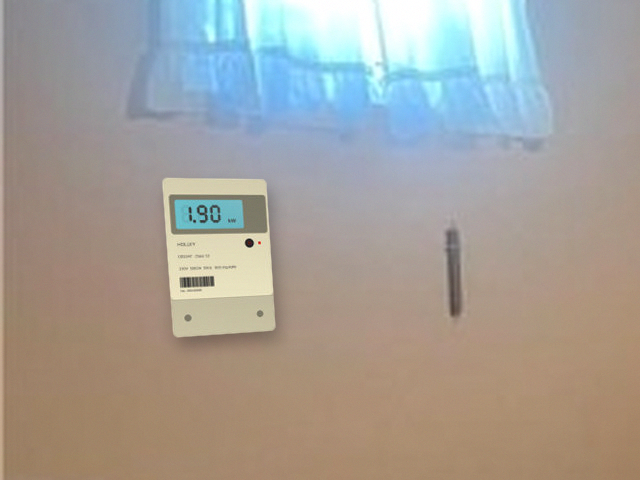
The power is 1.90kW
